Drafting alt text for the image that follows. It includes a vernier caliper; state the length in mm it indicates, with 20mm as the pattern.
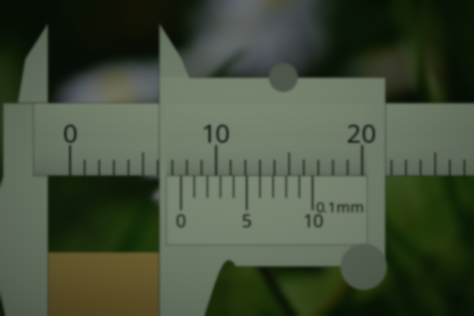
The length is 7.6mm
